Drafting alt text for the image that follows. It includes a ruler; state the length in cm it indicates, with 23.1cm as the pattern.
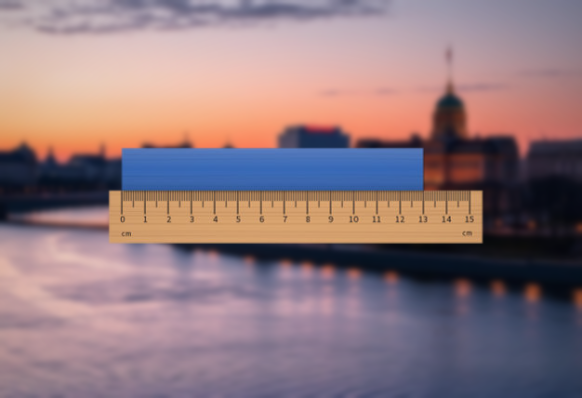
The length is 13cm
